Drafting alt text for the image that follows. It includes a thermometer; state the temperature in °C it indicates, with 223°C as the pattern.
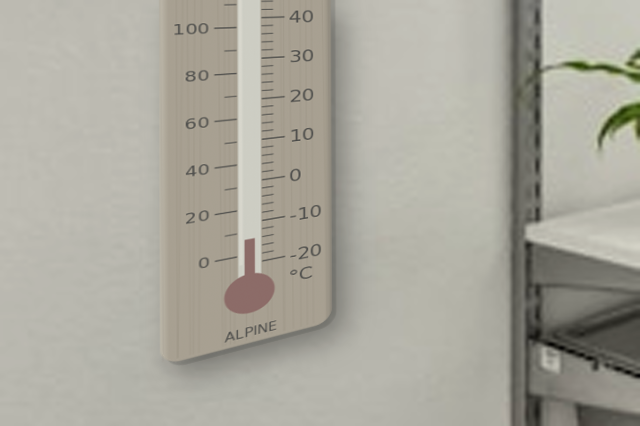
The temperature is -14°C
